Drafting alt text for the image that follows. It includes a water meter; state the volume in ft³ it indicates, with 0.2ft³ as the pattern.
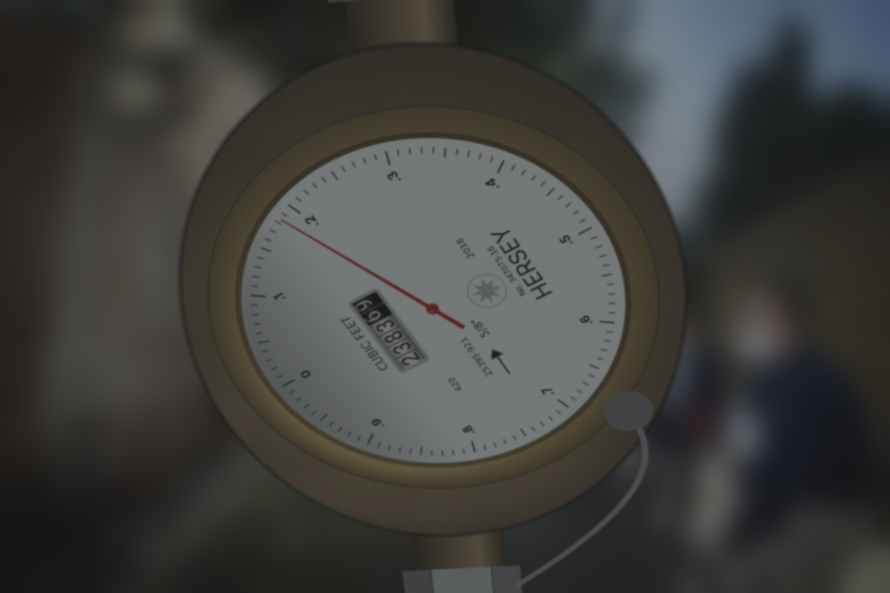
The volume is 238369.18ft³
